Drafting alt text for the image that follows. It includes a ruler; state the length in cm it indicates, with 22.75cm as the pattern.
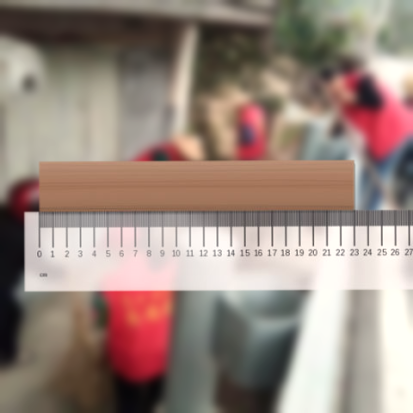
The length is 23cm
